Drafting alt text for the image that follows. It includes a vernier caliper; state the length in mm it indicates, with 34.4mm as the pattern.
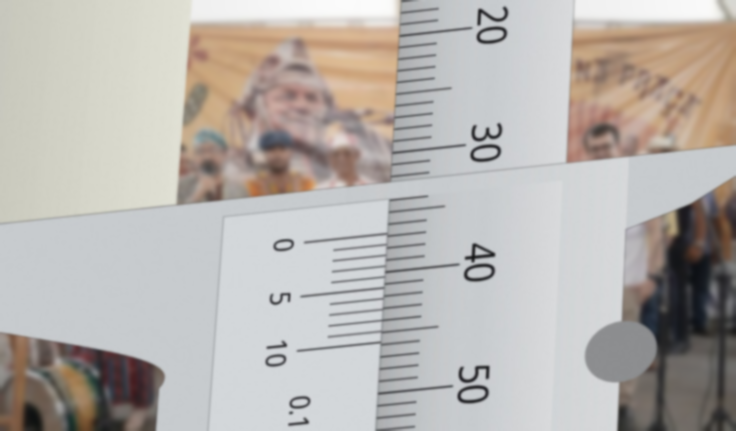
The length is 36.8mm
